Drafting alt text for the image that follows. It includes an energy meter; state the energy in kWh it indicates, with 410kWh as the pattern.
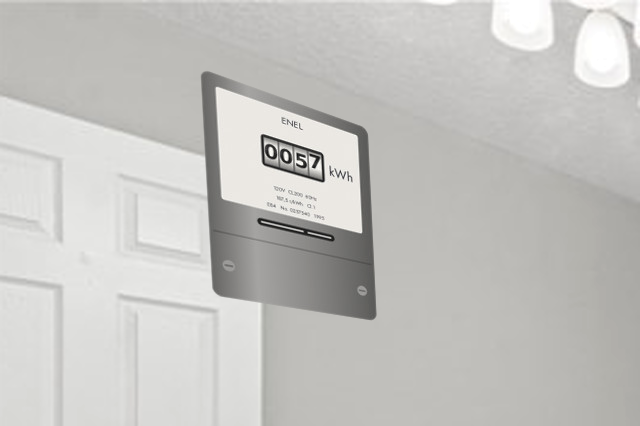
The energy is 57kWh
